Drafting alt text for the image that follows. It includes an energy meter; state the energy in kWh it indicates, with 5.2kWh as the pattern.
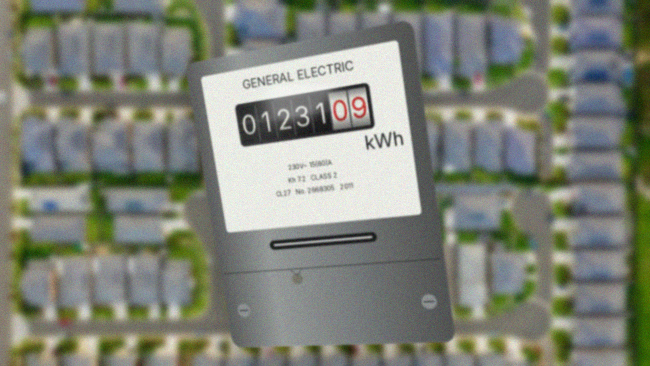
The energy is 1231.09kWh
